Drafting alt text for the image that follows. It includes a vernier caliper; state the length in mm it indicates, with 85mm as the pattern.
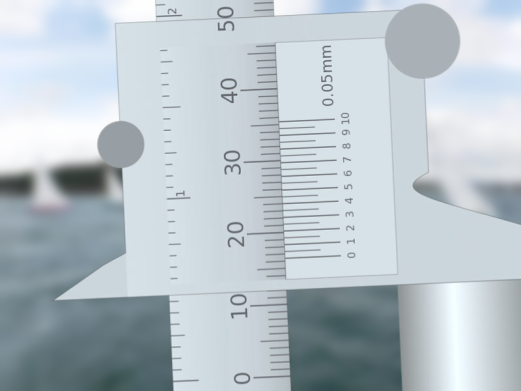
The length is 16.4mm
